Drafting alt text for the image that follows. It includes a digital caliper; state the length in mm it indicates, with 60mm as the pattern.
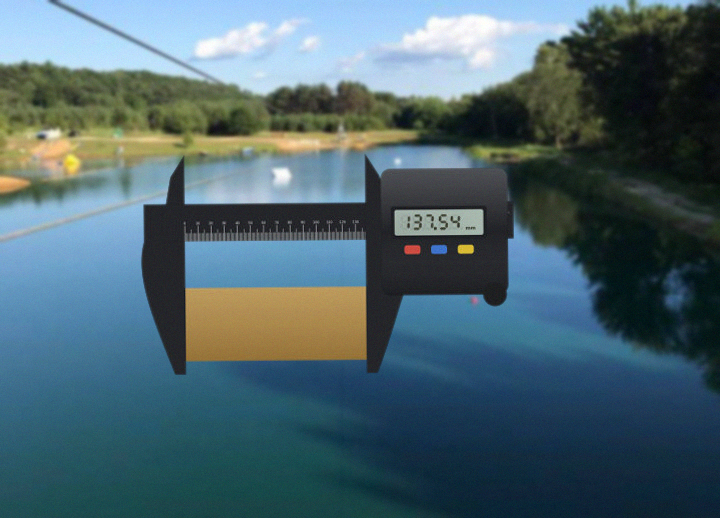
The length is 137.54mm
